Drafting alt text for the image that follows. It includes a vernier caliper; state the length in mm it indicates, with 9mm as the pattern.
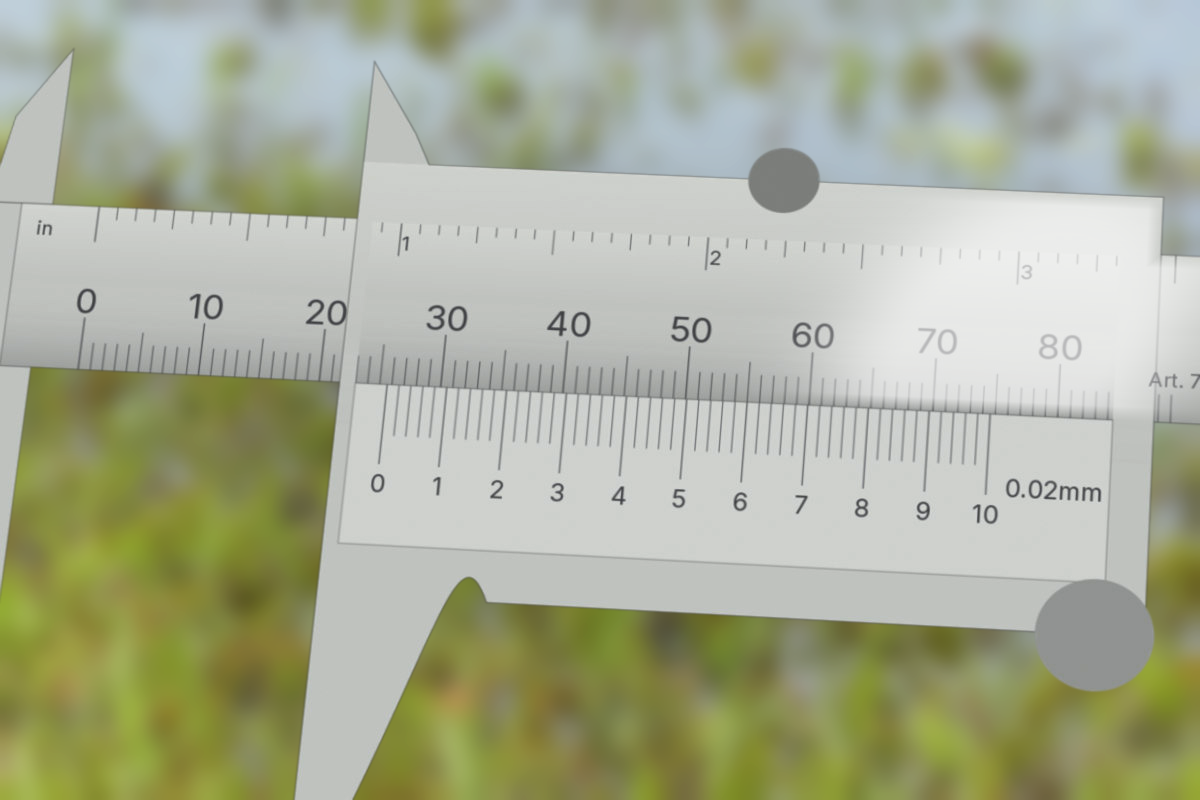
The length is 25.6mm
